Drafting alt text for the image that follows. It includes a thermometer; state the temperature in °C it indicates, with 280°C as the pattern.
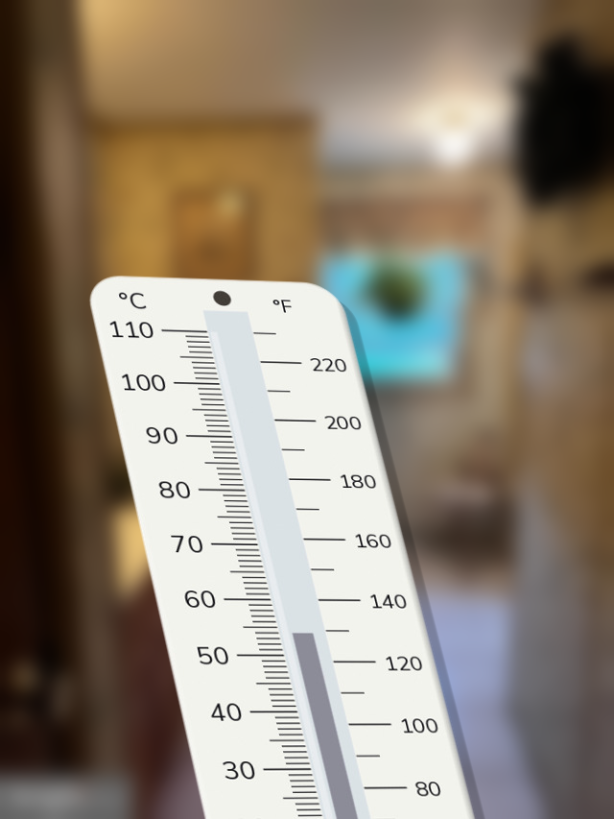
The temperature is 54°C
